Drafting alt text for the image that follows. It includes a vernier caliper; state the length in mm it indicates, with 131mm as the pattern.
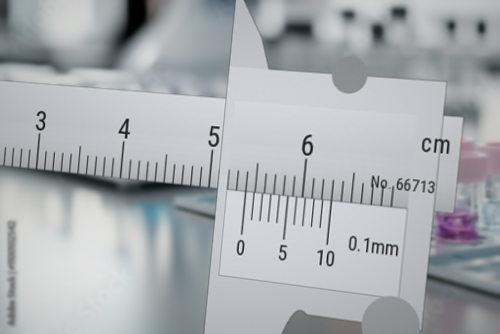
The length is 54.0mm
